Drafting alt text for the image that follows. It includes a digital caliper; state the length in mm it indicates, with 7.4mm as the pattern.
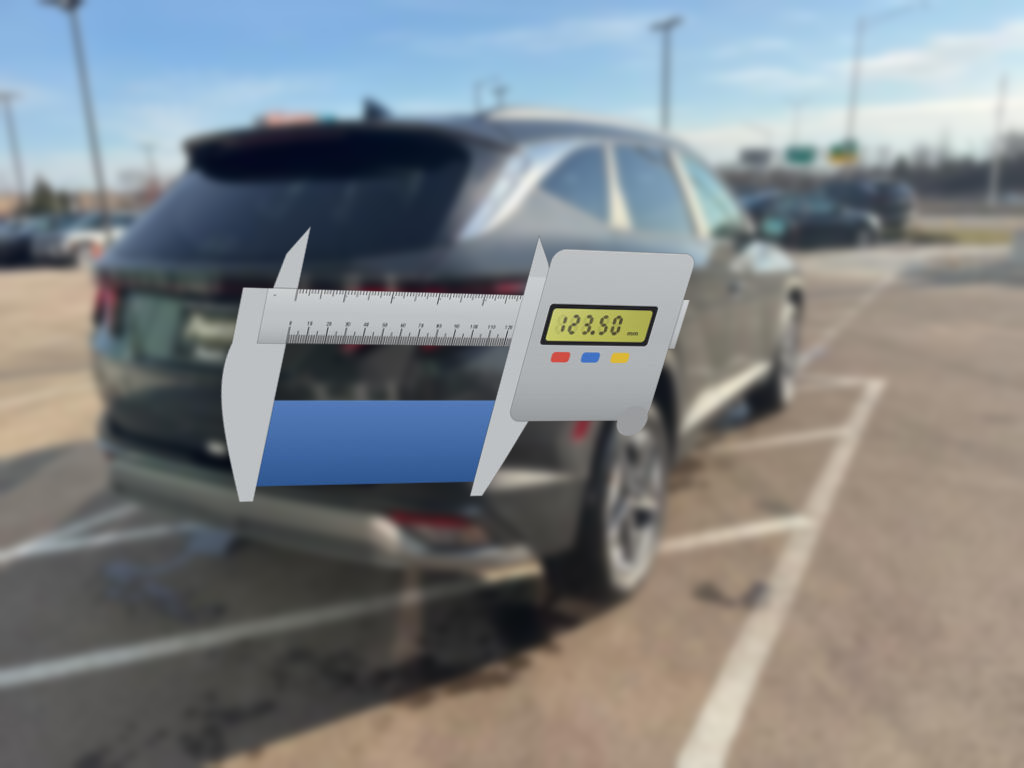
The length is 123.50mm
